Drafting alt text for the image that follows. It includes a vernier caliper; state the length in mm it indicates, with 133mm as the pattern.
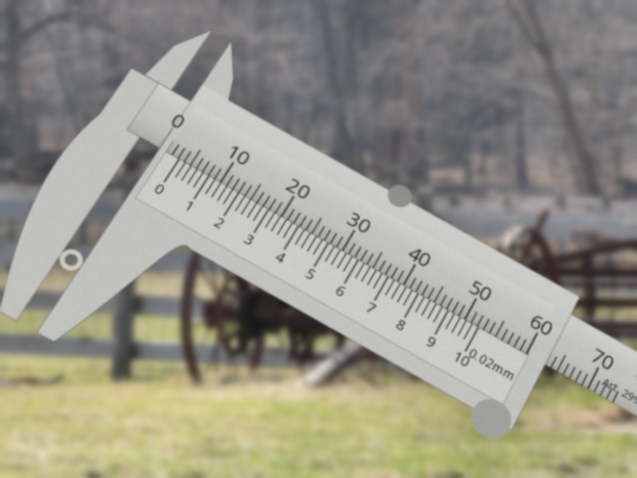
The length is 3.2mm
